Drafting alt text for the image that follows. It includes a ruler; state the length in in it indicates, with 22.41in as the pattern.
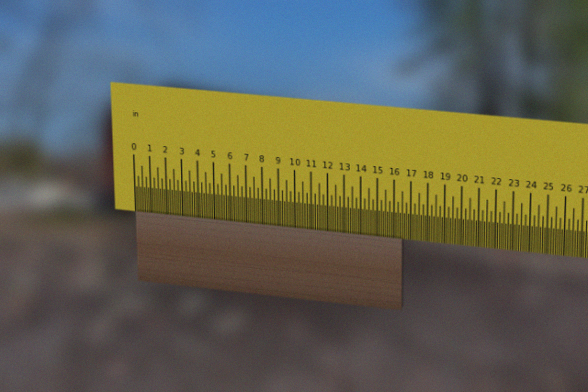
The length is 16.5in
